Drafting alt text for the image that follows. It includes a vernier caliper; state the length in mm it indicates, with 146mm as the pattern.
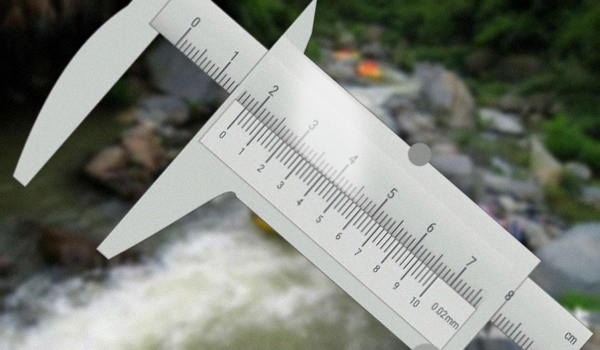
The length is 18.0mm
